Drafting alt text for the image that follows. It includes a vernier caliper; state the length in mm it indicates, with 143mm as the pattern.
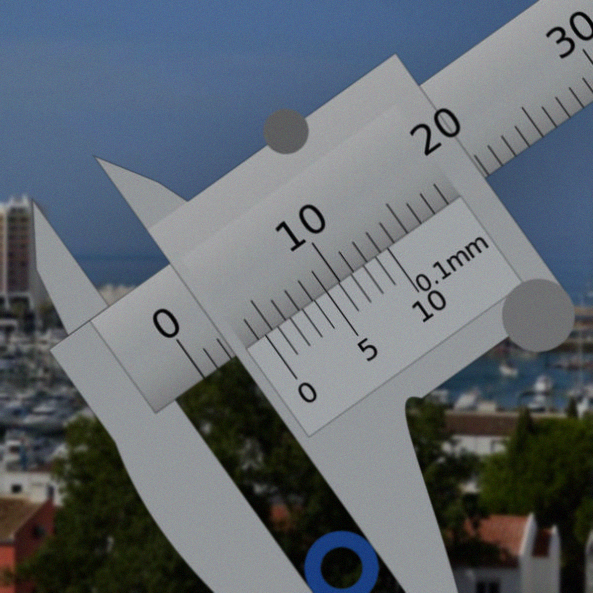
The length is 4.5mm
